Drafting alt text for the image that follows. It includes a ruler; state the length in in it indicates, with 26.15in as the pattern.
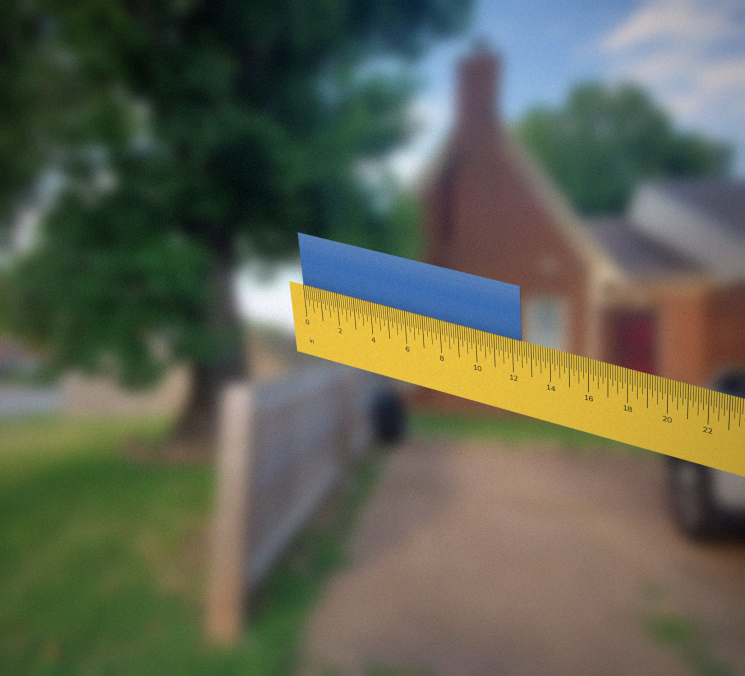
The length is 12.5in
